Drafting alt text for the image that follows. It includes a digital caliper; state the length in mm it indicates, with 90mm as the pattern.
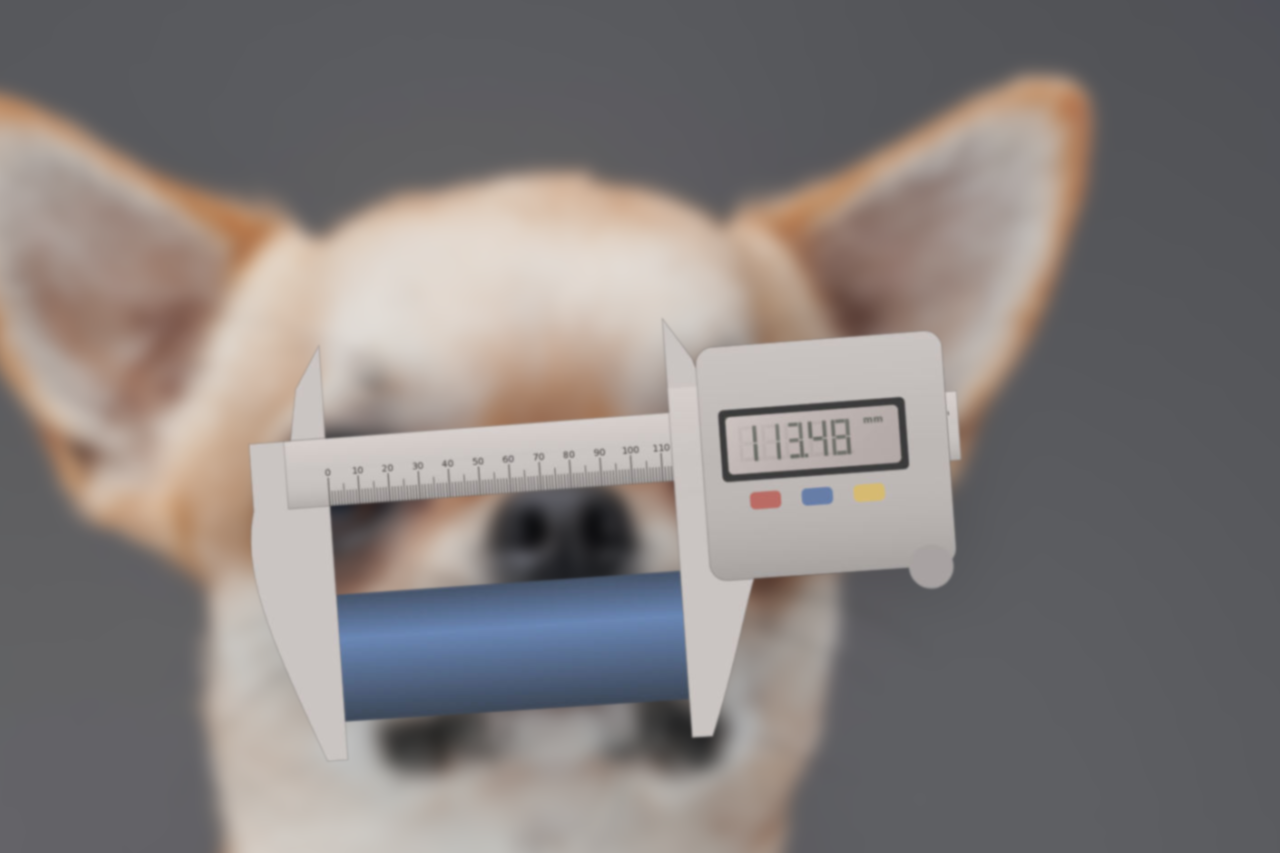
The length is 113.48mm
